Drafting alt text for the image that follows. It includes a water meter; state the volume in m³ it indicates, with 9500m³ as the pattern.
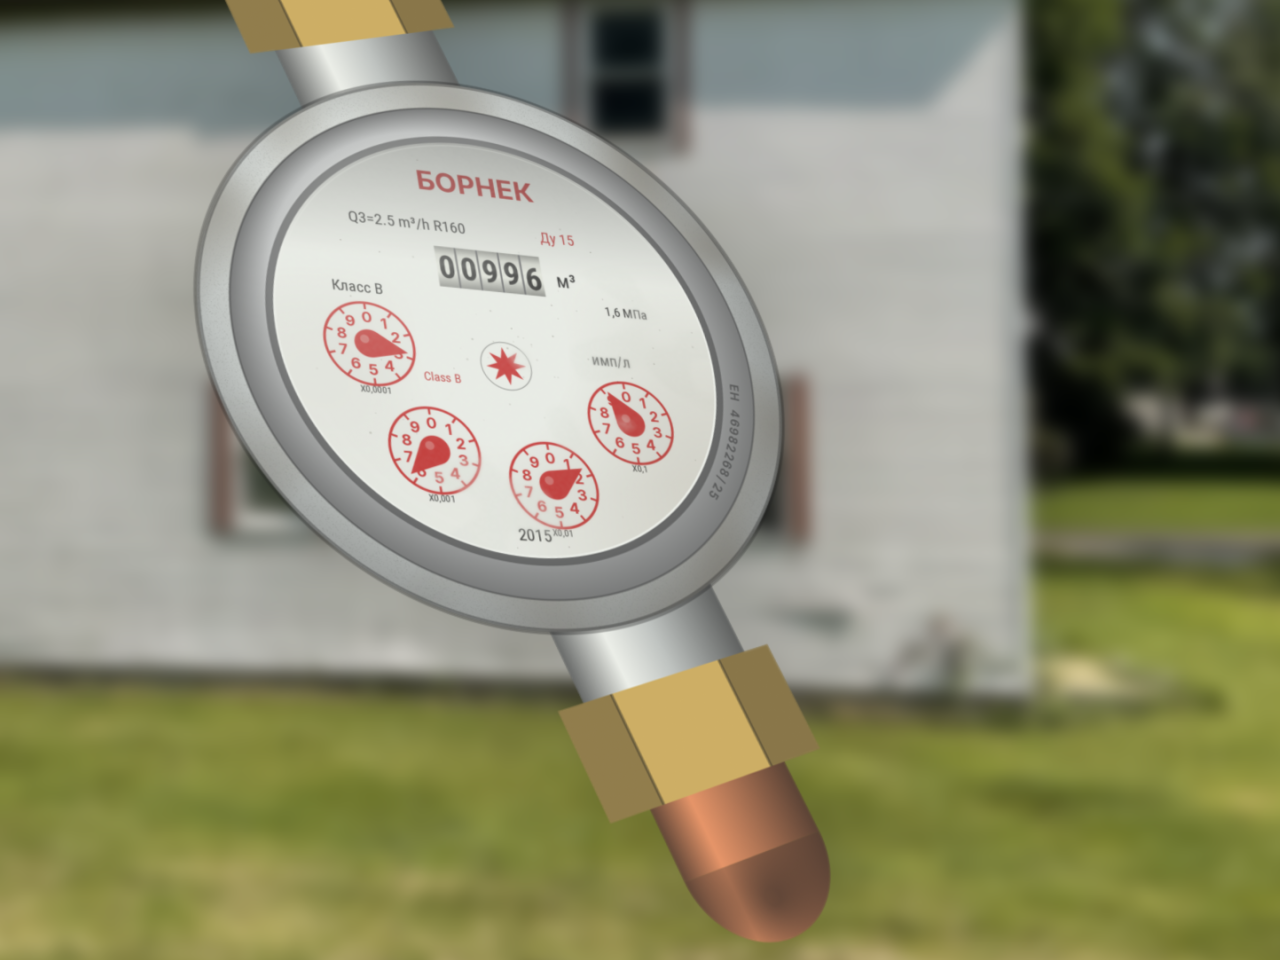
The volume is 995.9162m³
